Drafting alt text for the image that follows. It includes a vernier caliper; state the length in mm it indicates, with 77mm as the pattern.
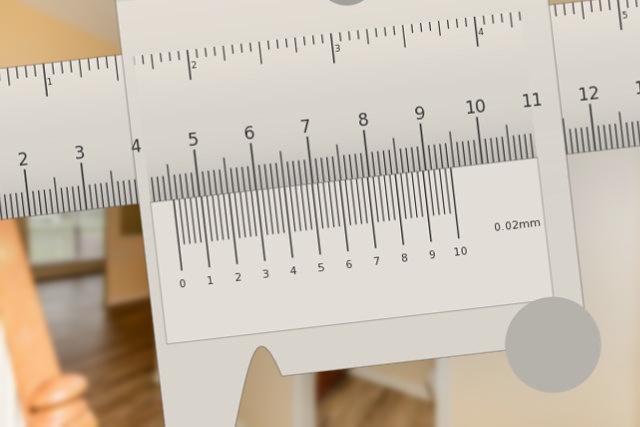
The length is 45.4mm
